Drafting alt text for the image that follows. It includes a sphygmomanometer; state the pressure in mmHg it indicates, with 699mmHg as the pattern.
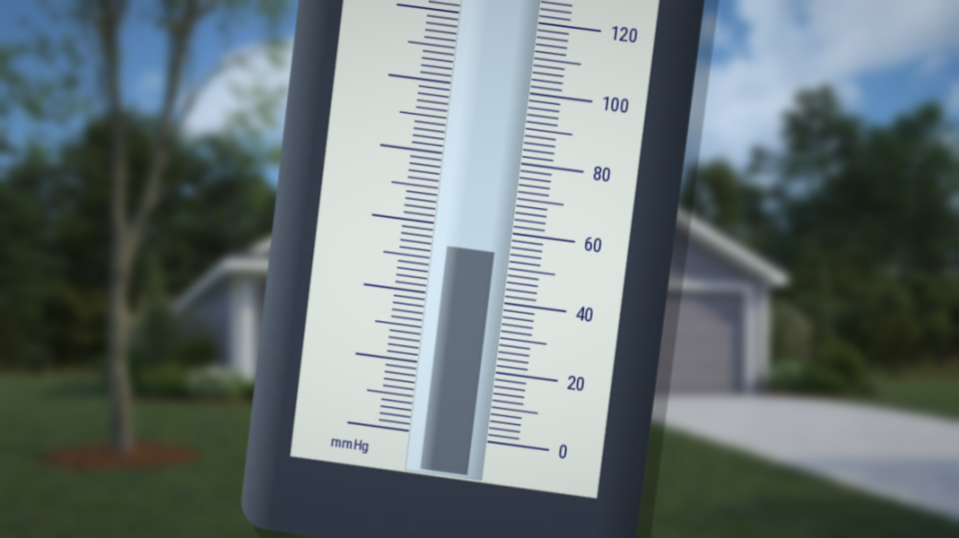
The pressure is 54mmHg
